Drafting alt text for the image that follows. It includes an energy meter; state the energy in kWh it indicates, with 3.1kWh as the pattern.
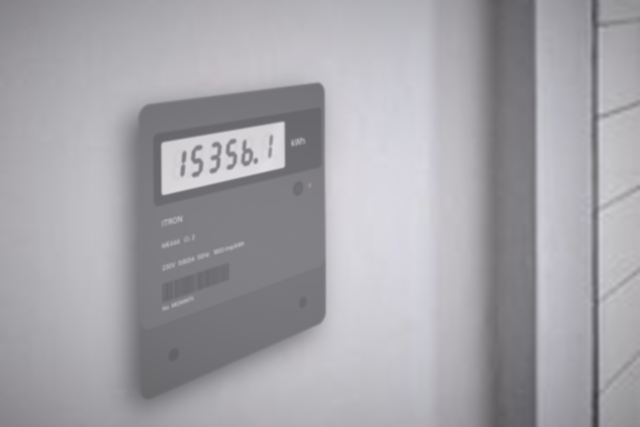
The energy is 15356.1kWh
